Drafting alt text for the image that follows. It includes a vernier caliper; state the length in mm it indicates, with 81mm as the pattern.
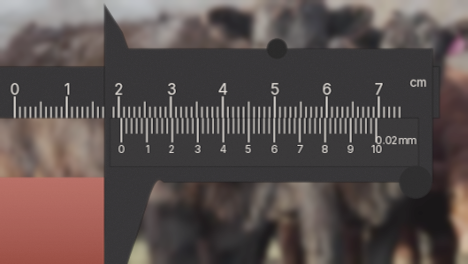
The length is 20.5mm
